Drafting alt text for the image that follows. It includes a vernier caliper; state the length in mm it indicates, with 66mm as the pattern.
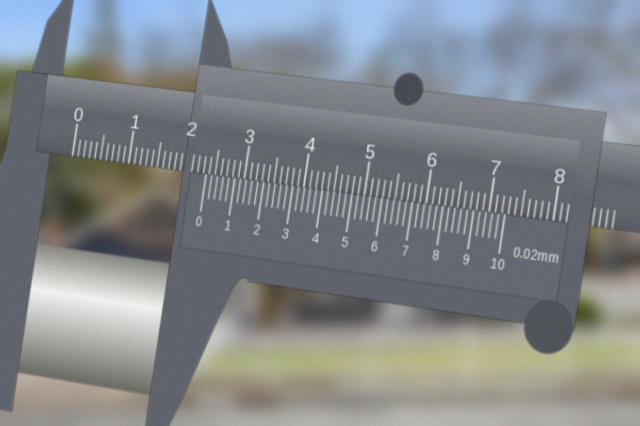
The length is 23.5mm
